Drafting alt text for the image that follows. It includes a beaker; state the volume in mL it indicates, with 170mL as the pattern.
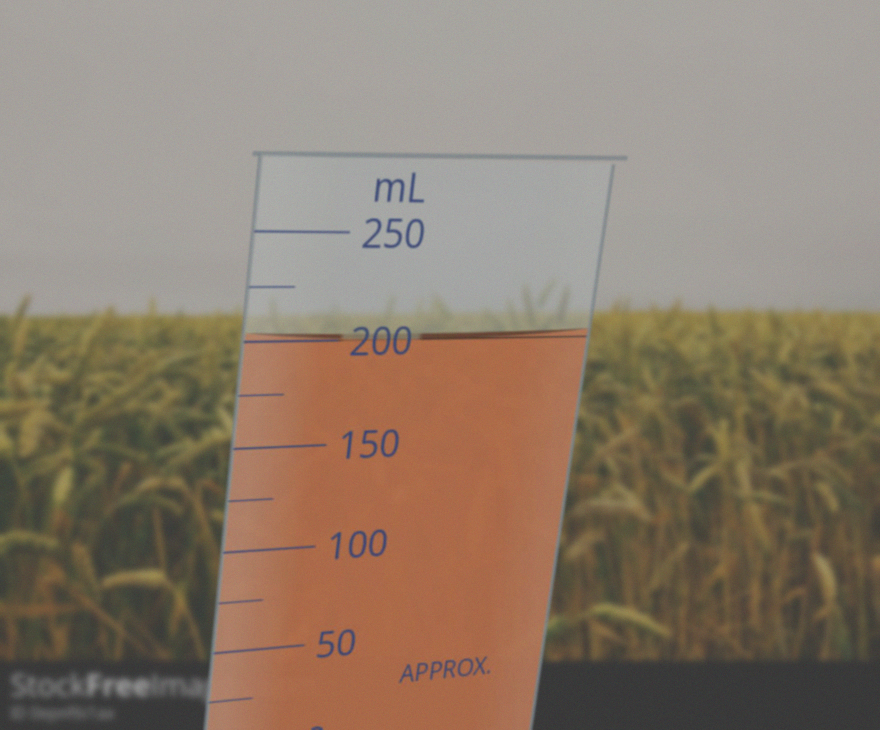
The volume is 200mL
